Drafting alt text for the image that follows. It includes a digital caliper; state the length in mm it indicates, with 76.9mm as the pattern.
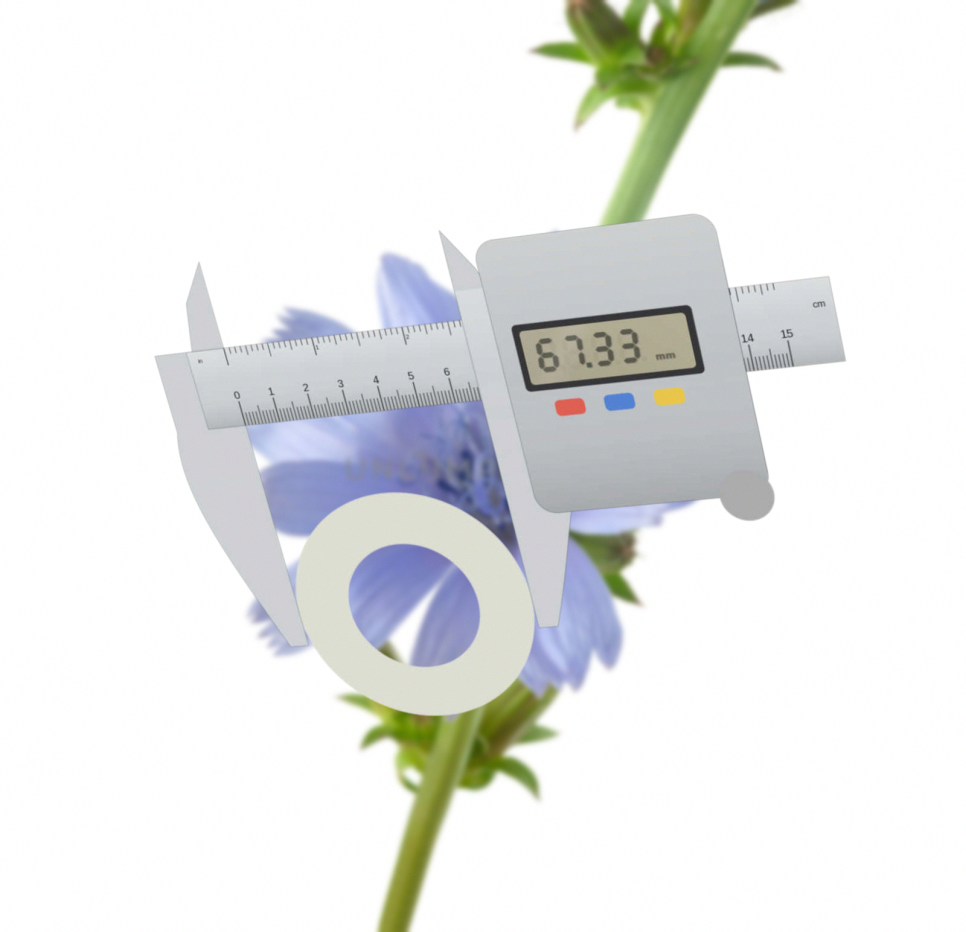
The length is 67.33mm
